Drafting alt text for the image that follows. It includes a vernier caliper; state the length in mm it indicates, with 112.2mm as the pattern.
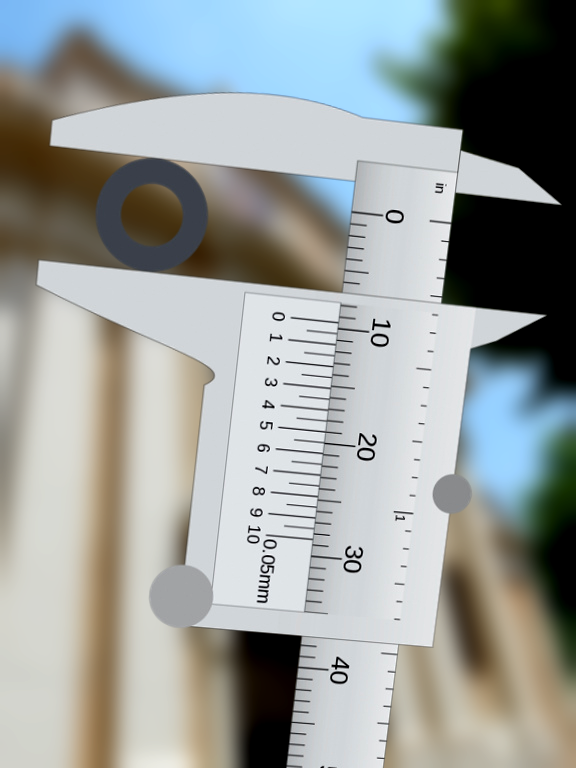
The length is 9.5mm
